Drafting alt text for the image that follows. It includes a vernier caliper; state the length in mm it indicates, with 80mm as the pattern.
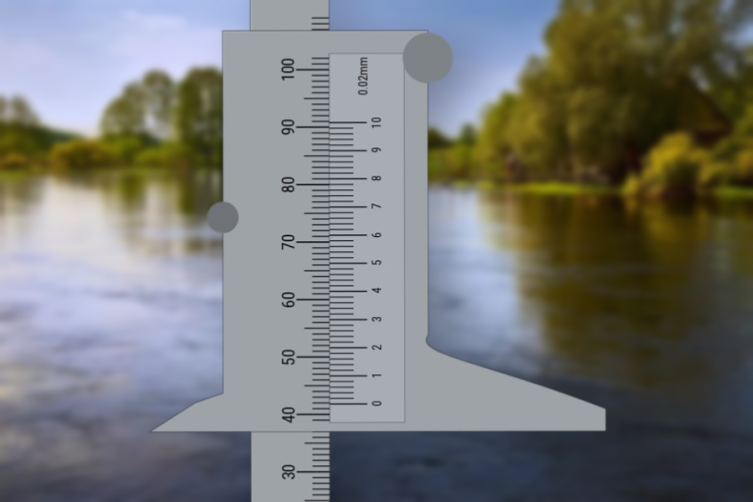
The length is 41.8mm
